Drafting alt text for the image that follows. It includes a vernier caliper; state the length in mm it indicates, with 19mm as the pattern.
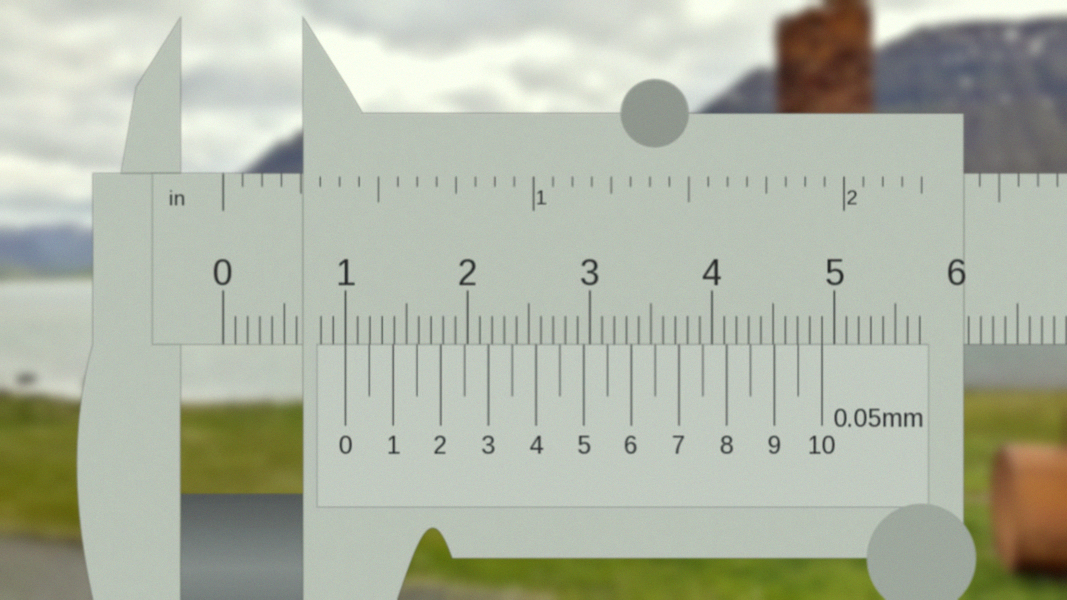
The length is 10.0mm
